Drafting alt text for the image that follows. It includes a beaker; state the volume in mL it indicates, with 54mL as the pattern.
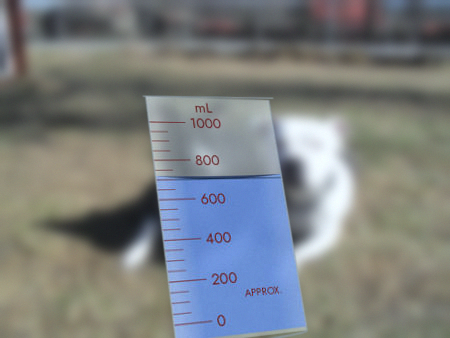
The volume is 700mL
